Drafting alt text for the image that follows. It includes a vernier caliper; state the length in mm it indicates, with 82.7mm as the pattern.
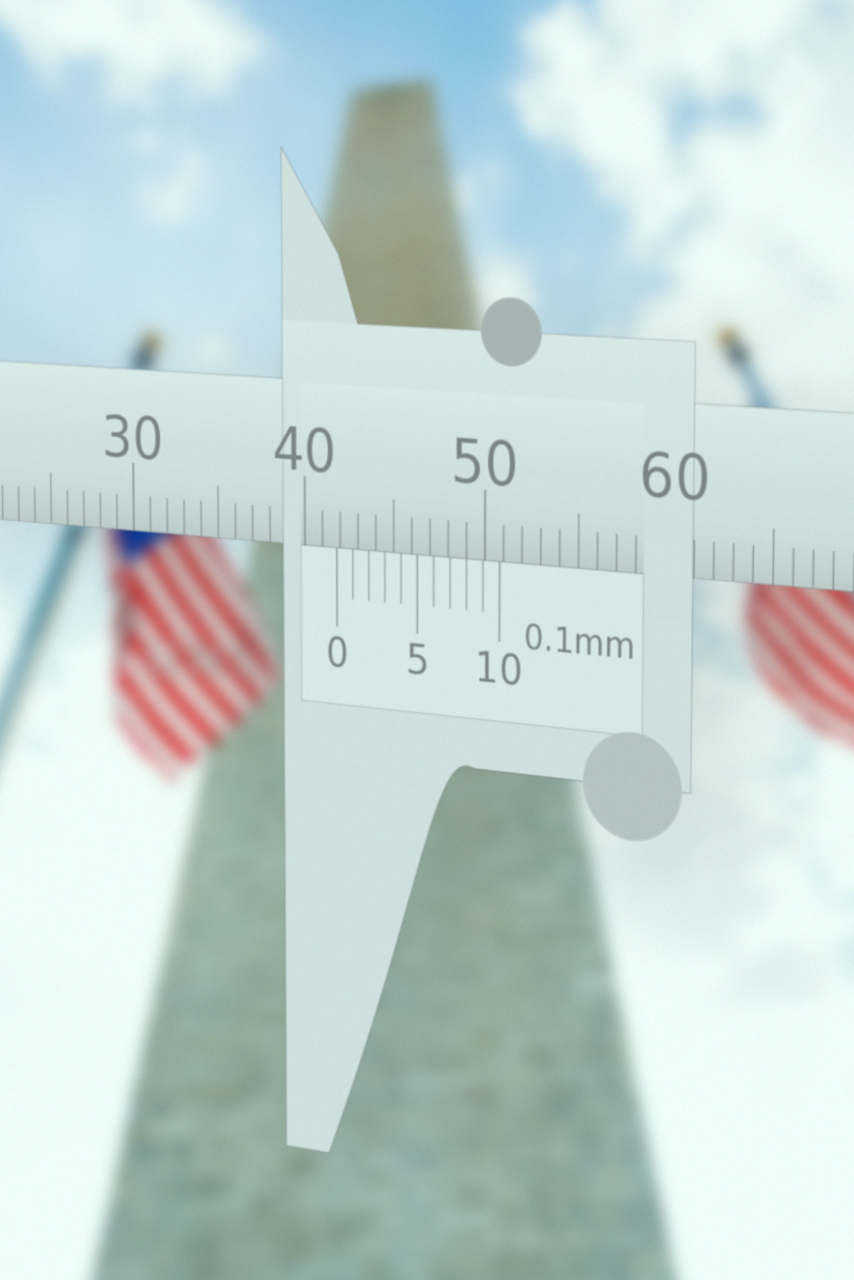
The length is 41.8mm
